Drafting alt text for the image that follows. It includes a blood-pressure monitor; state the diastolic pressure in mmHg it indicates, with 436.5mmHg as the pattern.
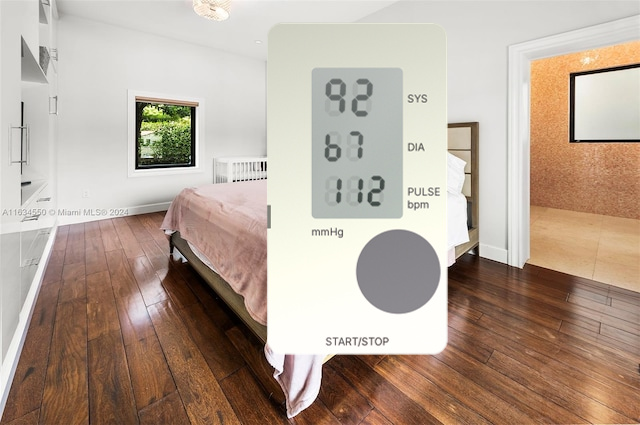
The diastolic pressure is 67mmHg
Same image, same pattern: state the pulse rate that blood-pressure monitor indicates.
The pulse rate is 112bpm
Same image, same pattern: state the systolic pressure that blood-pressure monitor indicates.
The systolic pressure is 92mmHg
